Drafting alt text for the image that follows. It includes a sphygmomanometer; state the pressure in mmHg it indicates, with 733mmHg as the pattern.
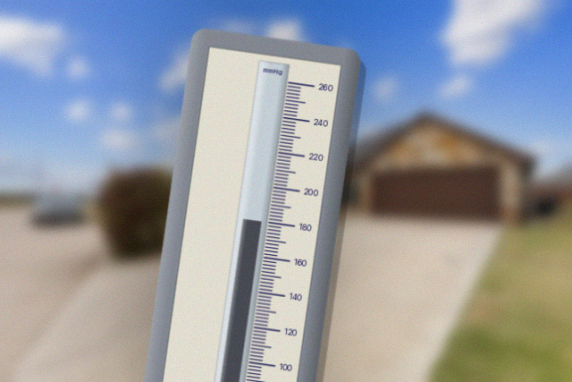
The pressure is 180mmHg
